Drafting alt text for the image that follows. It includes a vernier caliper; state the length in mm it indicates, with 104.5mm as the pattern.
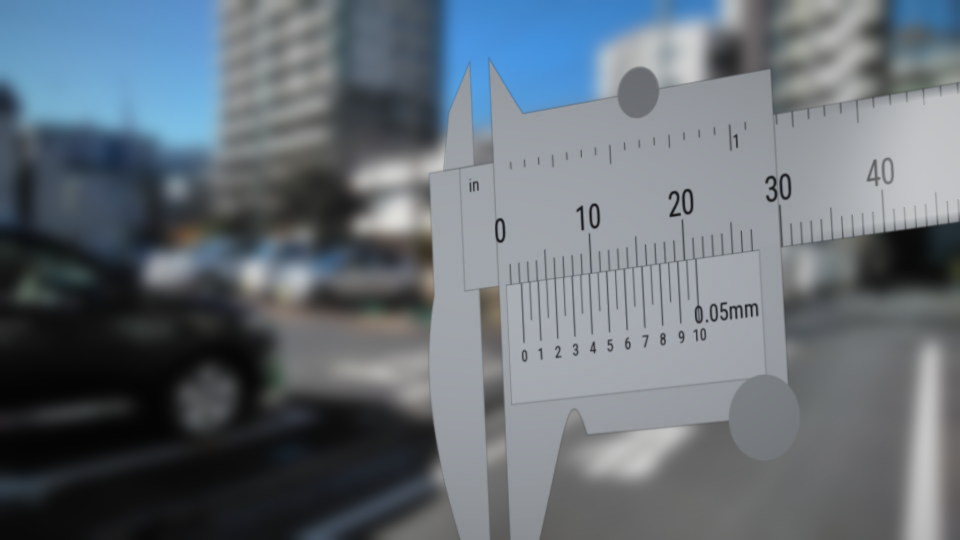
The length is 2.2mm
